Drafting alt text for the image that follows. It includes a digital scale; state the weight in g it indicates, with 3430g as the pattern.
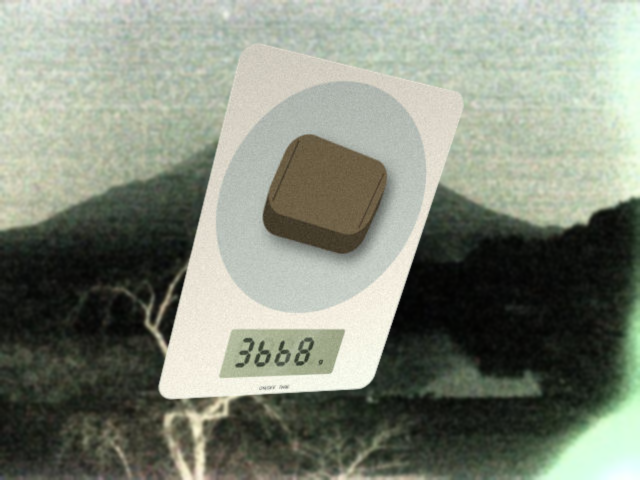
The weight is 3668g
